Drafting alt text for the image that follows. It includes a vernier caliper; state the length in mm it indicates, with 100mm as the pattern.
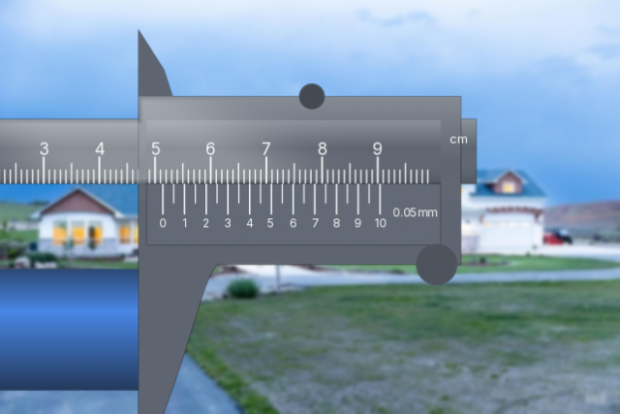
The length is 51.4mm
